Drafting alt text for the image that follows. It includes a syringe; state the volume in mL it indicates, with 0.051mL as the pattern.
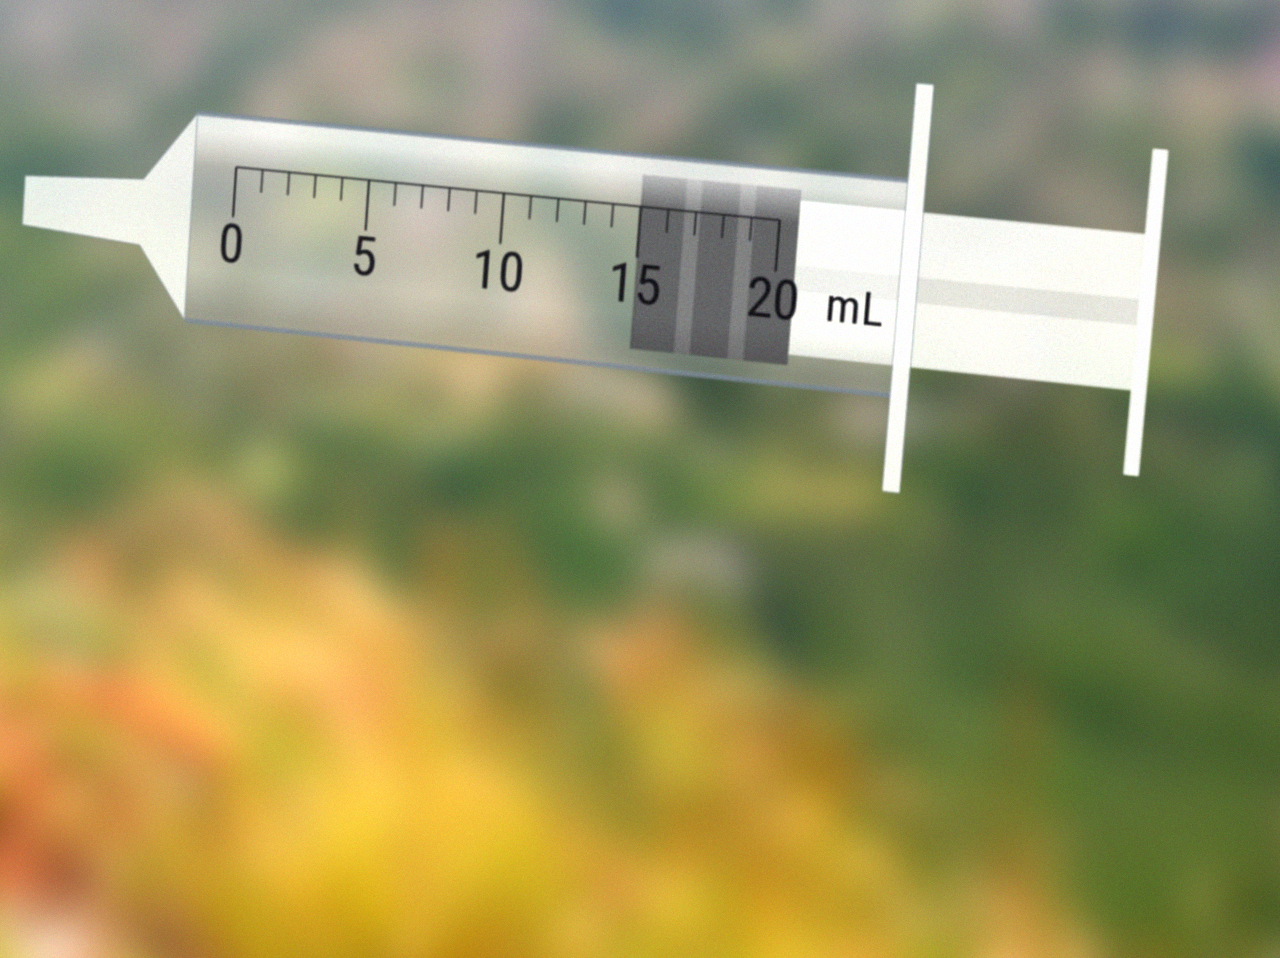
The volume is 15mL
